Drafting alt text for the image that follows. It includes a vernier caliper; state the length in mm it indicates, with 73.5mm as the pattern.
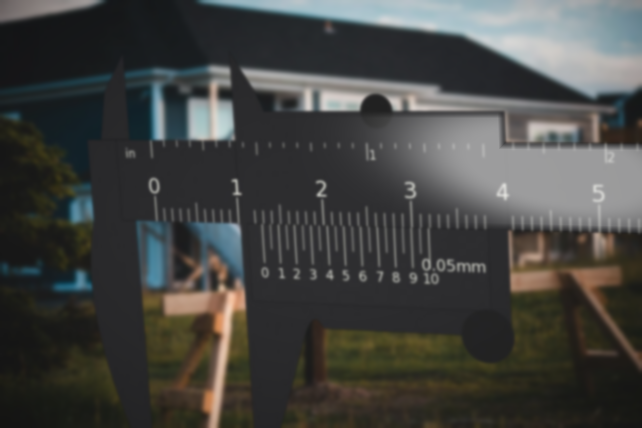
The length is 12.8mm
